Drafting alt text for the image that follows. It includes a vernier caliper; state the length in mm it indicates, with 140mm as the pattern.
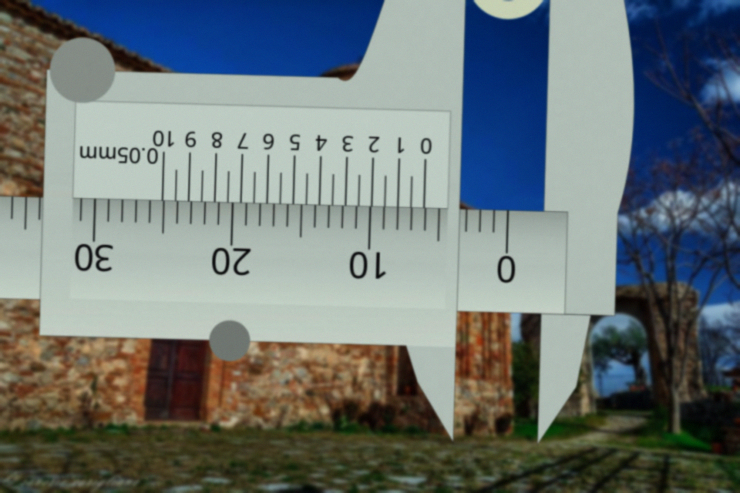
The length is 6.1mm
